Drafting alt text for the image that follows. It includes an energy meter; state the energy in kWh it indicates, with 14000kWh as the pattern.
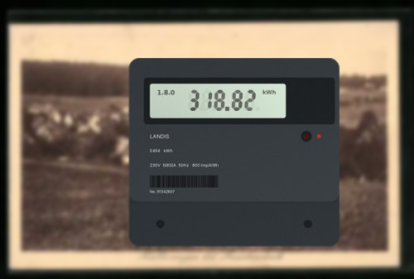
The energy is 318.82kWh
